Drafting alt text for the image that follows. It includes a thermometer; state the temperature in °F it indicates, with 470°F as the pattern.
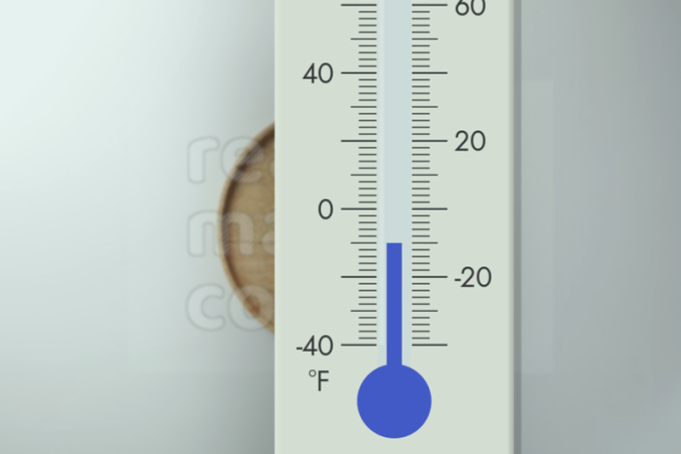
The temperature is -10°F
